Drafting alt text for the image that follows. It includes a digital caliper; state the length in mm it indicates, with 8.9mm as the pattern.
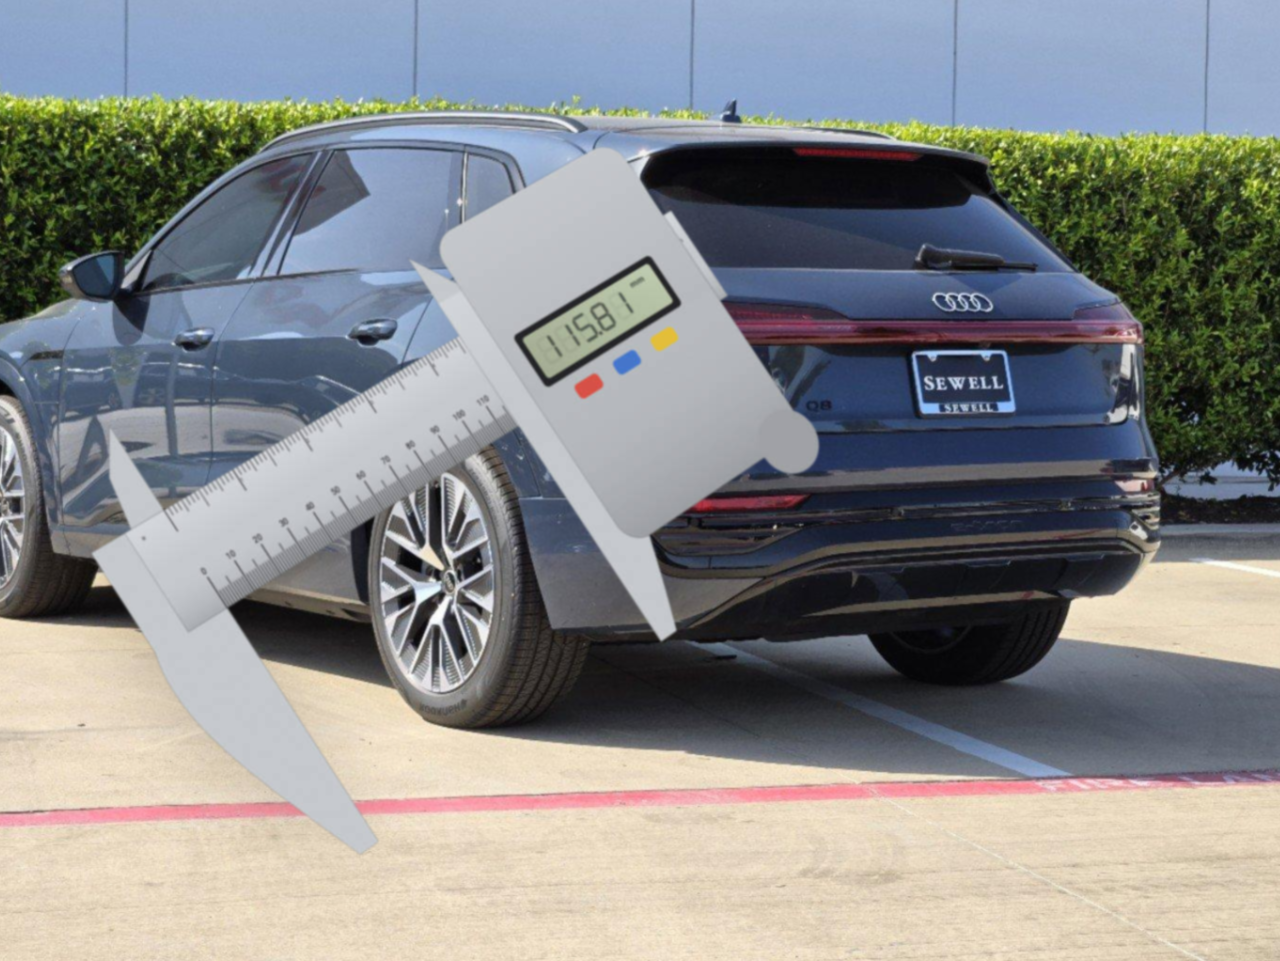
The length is 115.81mm
